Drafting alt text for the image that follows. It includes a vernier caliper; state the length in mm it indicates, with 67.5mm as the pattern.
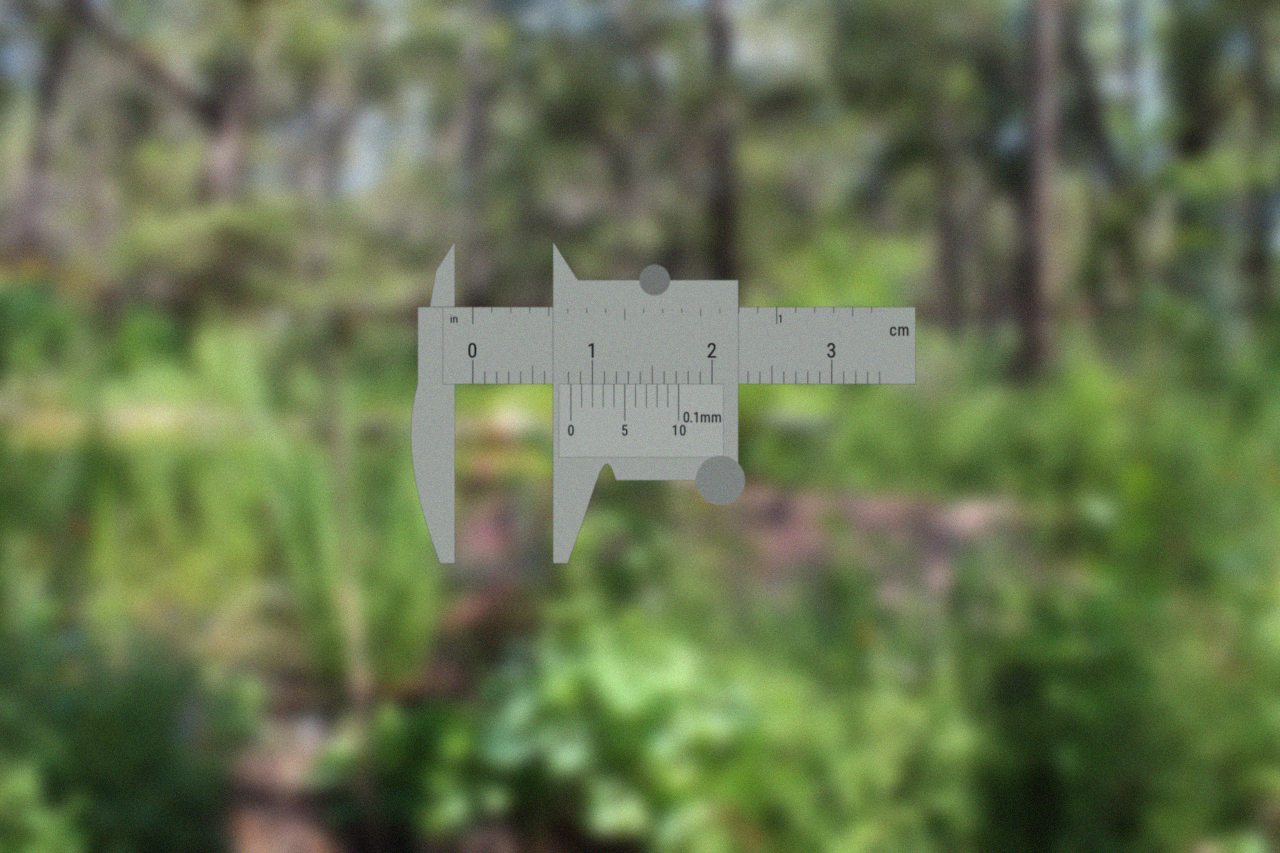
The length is 8.2mm
